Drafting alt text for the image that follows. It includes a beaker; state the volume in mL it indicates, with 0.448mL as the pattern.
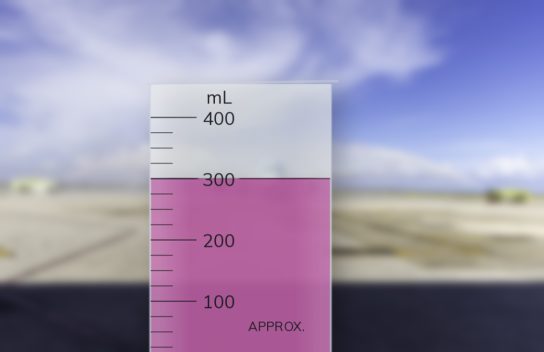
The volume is 300mL
